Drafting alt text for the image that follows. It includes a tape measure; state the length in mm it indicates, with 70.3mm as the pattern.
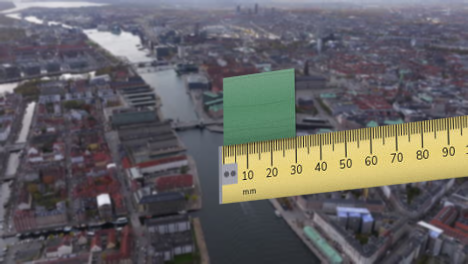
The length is 30mm
